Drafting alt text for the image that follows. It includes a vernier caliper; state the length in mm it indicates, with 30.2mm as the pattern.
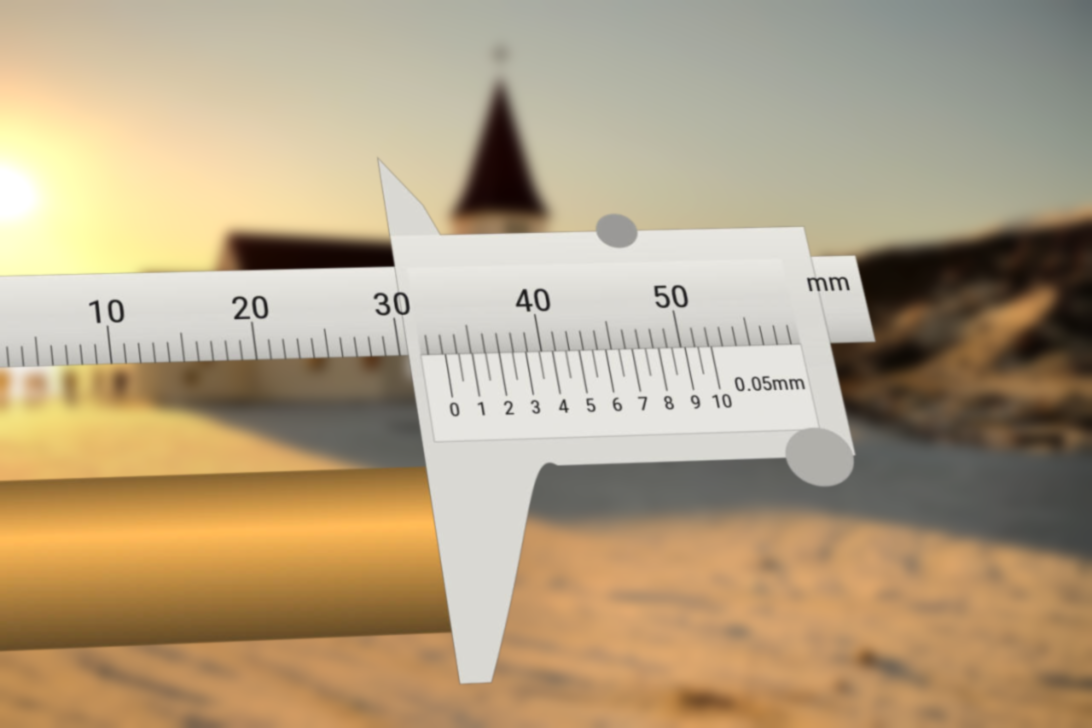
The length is 33.2mm
